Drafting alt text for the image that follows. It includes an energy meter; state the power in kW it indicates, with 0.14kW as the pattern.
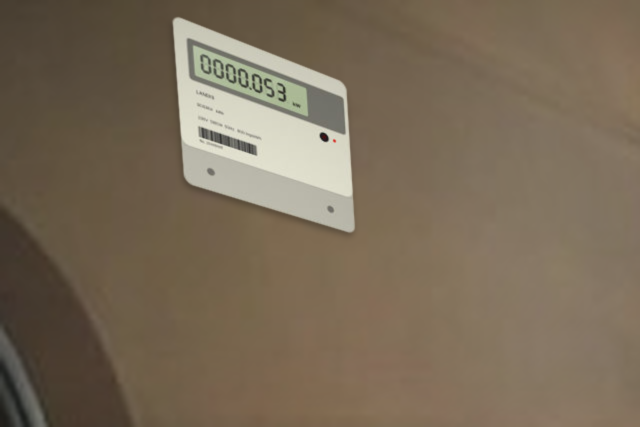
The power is 0.053kW
